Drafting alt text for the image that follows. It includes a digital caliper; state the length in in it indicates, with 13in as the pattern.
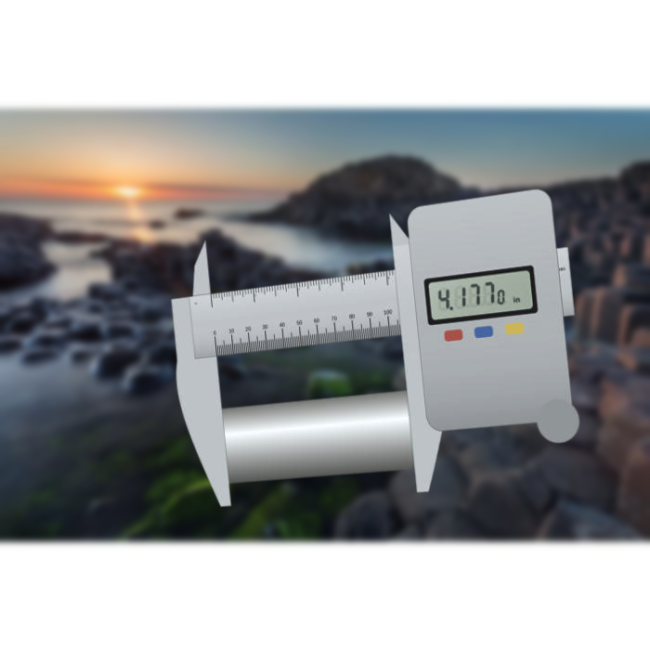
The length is 4.1770in
